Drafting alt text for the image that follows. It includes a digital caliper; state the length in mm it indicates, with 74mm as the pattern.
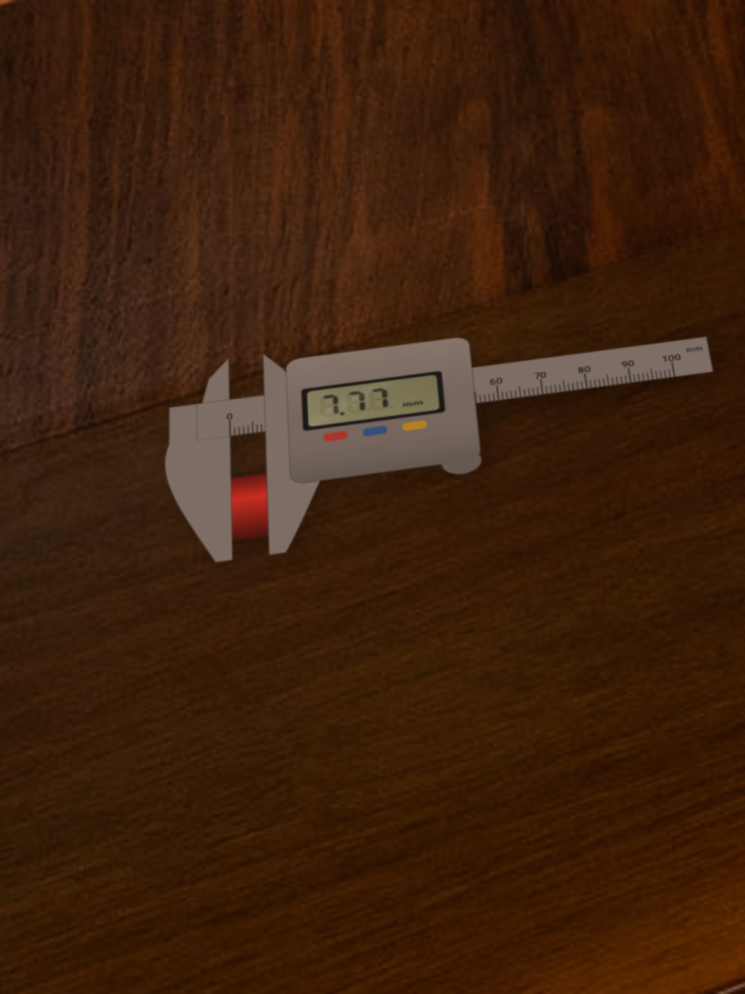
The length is 7.77mm
